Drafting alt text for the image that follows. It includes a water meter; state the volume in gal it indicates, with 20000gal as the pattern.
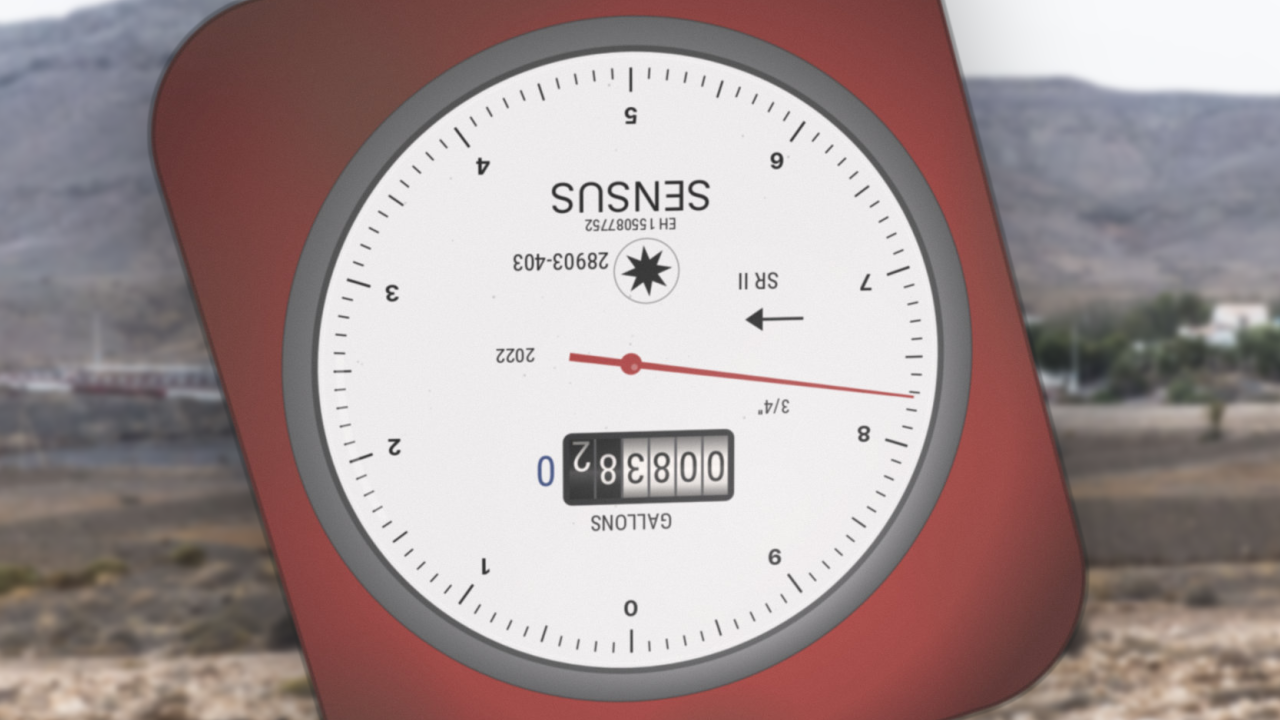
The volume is 83817.7gal
